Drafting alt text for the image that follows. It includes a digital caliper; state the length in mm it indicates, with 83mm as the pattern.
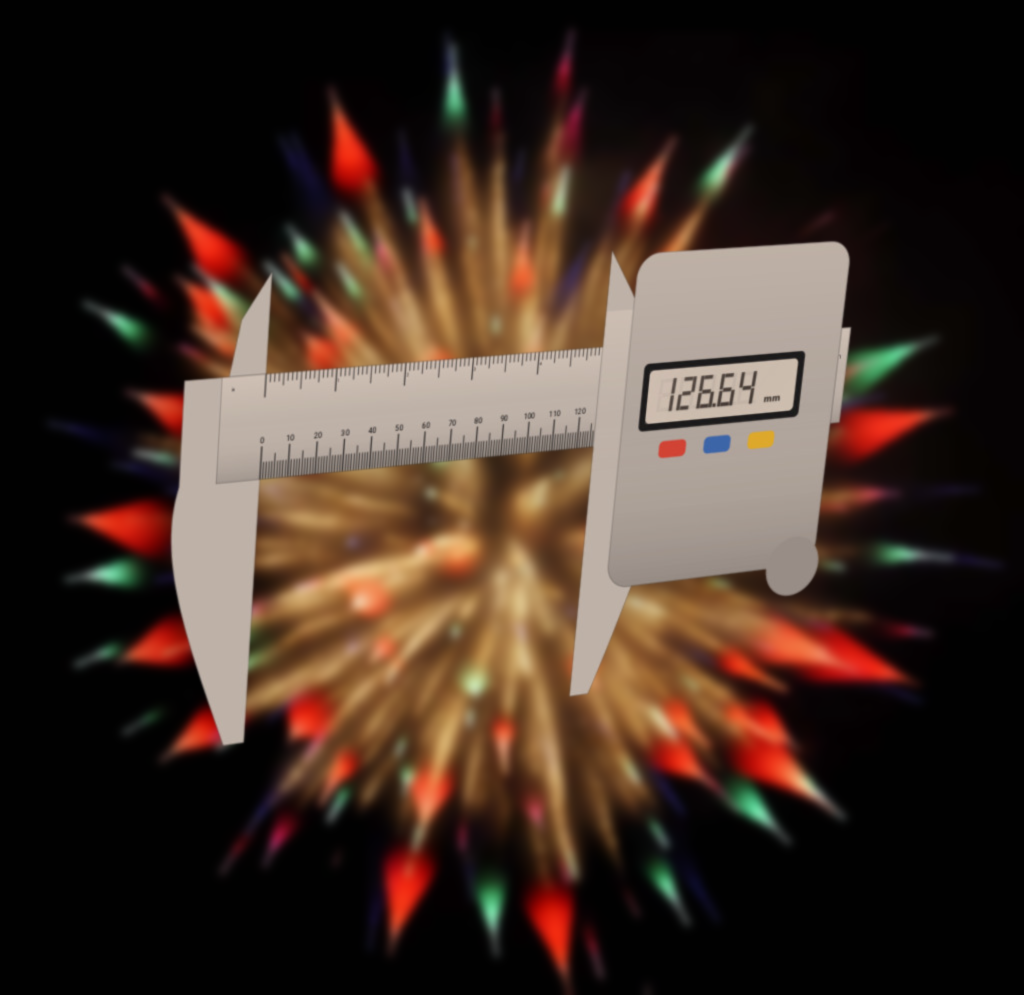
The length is 126.64mm
